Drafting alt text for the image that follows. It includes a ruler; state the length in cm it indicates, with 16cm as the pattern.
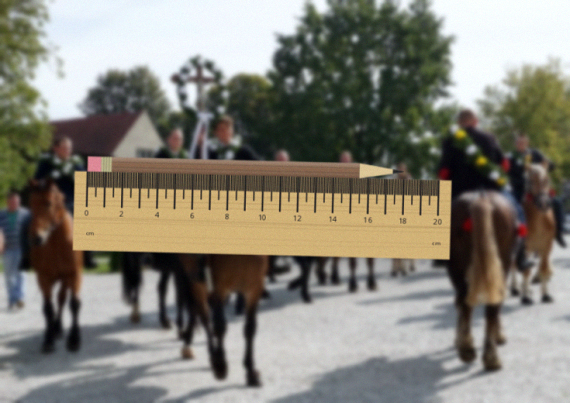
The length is 18cm
